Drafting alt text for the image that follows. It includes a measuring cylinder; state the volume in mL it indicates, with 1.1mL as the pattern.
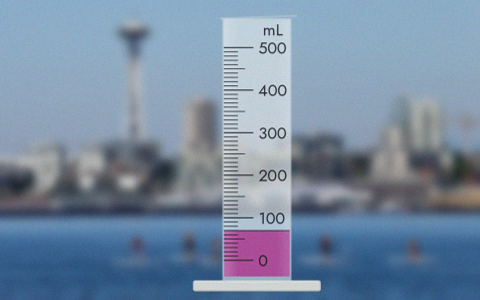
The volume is 70mL
